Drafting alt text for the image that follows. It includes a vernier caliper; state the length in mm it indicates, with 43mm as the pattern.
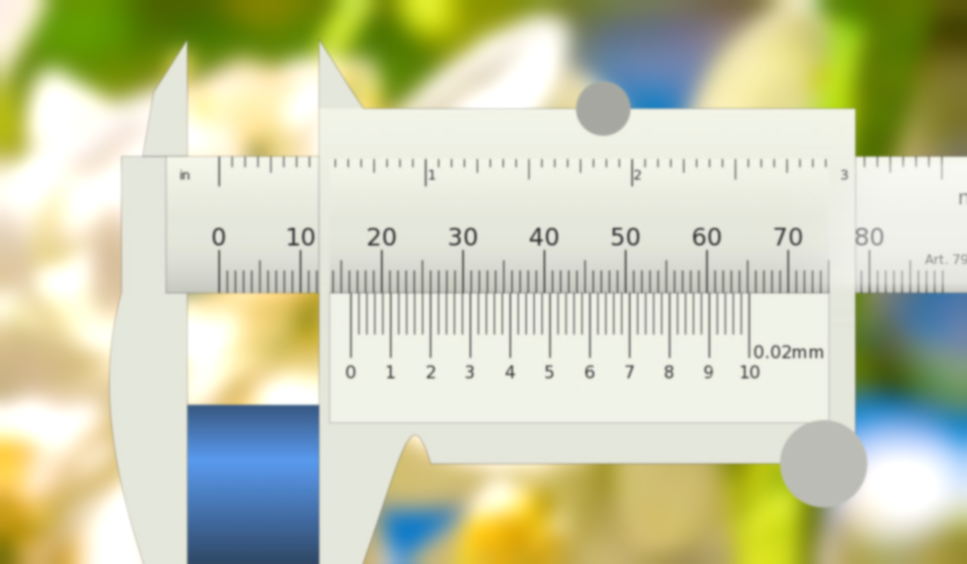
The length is 16.2mm
